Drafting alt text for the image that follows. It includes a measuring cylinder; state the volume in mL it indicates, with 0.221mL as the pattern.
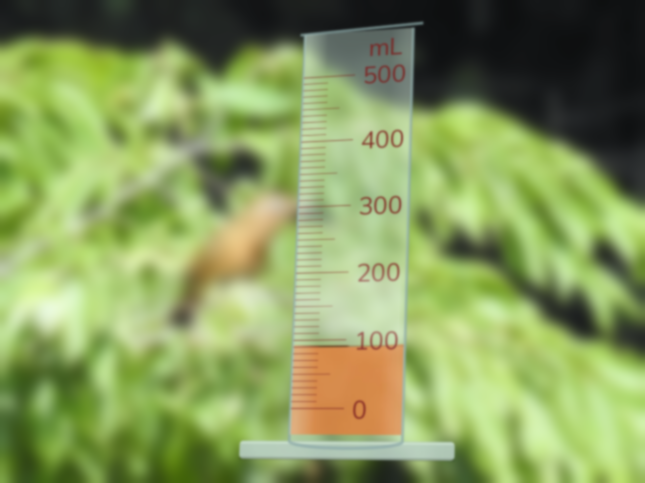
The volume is 90mL
